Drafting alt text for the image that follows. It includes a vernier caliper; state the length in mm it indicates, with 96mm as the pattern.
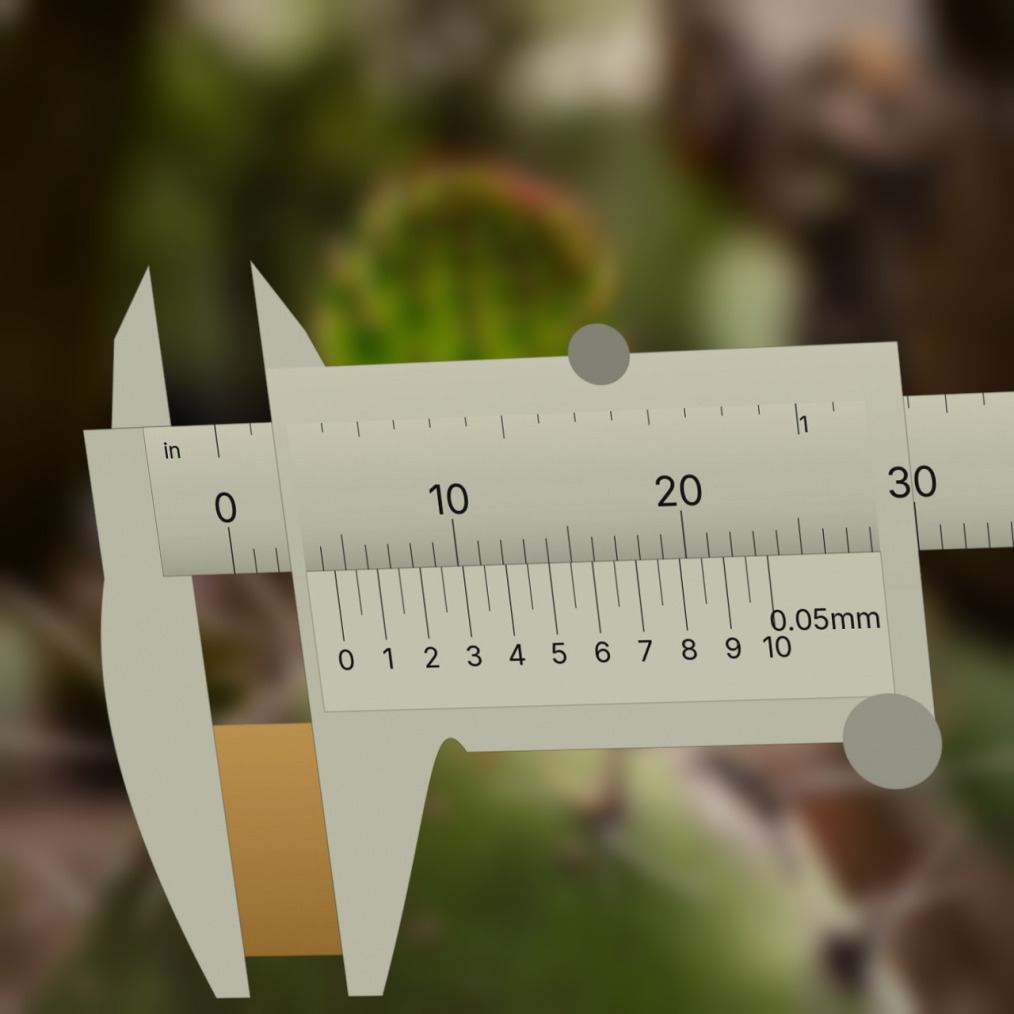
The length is 4.50mm
